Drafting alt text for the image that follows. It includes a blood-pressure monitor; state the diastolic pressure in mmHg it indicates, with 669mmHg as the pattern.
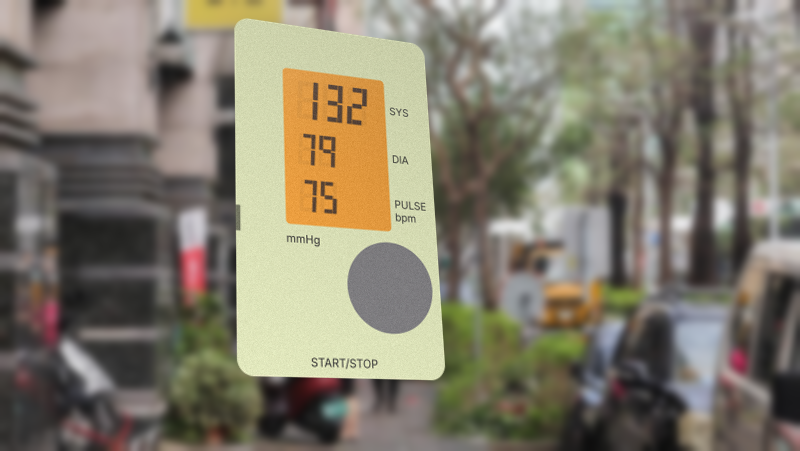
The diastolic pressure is 79mmHg
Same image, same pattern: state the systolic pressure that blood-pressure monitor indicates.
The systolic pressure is 132mmHg
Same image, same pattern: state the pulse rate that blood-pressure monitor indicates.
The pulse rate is 75bpm
